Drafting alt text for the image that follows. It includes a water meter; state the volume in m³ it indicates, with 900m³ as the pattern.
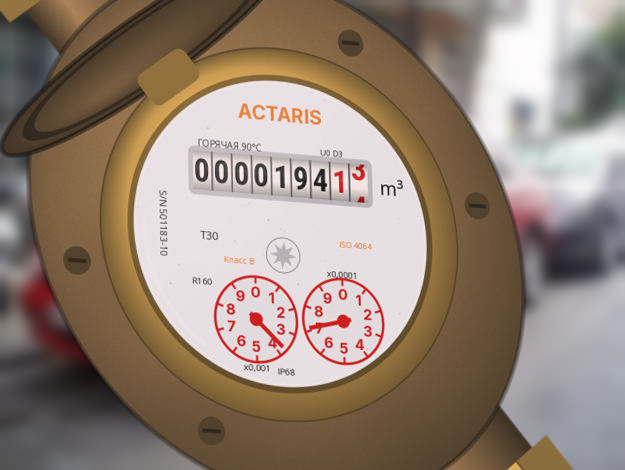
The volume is 194.1337m³
